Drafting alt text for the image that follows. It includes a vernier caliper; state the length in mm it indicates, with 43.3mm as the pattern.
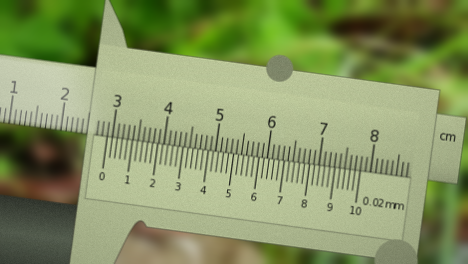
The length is 29.0mm
